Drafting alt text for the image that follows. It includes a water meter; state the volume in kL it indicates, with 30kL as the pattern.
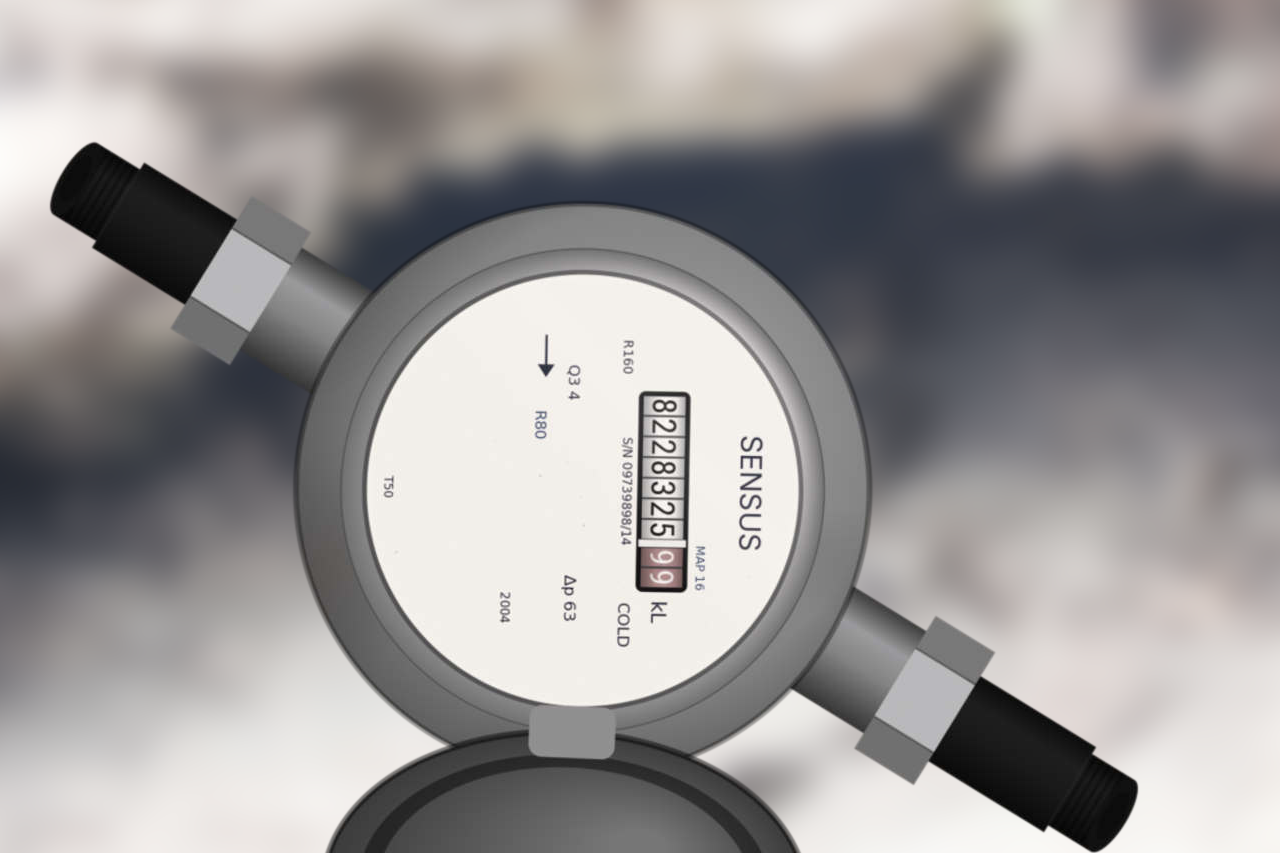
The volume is 8228325.99kL
